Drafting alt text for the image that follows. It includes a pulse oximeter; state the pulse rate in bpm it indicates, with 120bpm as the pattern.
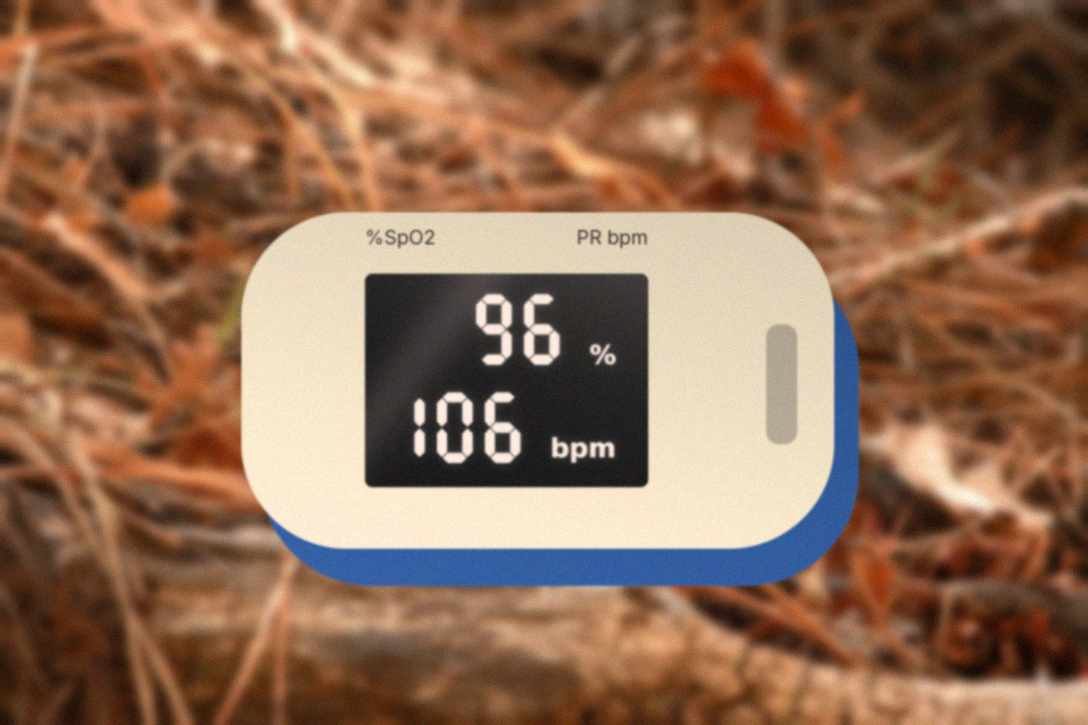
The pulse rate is 106bpm
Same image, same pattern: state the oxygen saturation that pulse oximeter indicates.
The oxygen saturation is 96%
